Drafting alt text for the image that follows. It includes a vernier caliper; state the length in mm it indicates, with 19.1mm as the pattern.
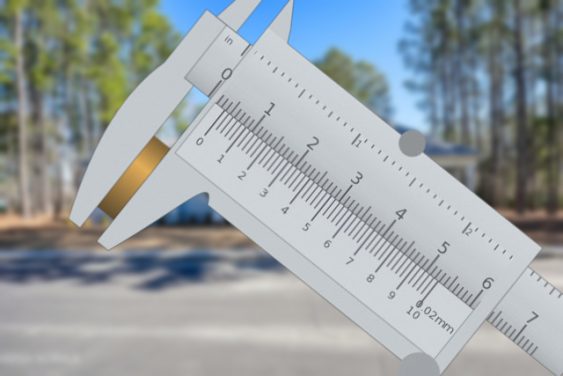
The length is 3.8mm
